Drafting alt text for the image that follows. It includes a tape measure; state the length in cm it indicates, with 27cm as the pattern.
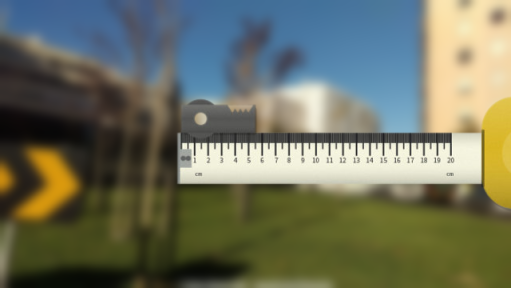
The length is 5.5cm
